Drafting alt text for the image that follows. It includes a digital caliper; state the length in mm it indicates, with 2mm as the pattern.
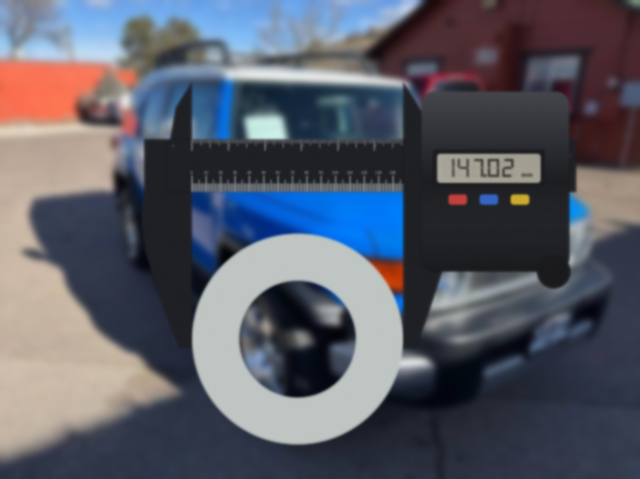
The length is 147.02mm
